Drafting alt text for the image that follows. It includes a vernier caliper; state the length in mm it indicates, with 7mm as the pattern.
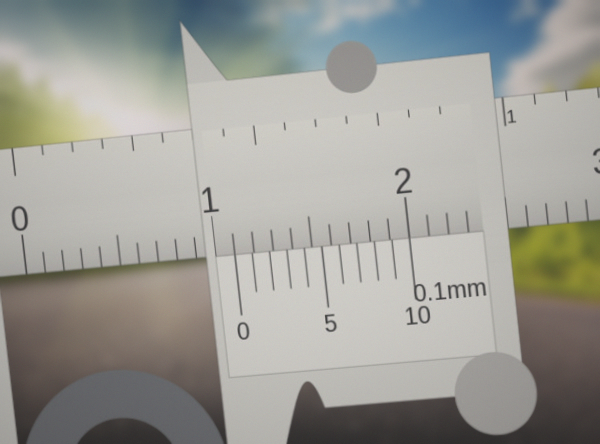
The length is 11.0mm
